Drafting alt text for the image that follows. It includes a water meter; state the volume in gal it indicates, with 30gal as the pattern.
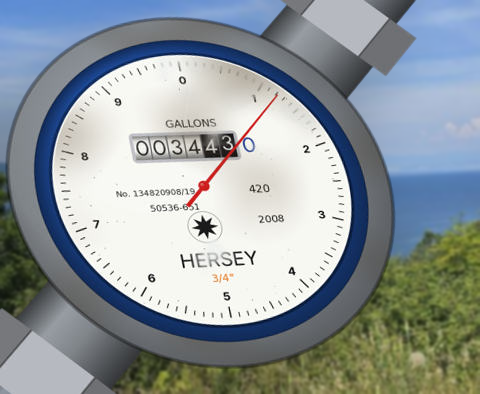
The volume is 34431.2gal
